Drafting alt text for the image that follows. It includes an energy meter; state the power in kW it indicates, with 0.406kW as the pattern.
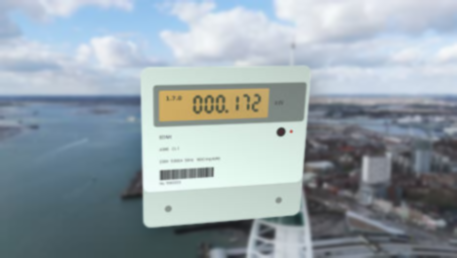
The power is 0.172kW
